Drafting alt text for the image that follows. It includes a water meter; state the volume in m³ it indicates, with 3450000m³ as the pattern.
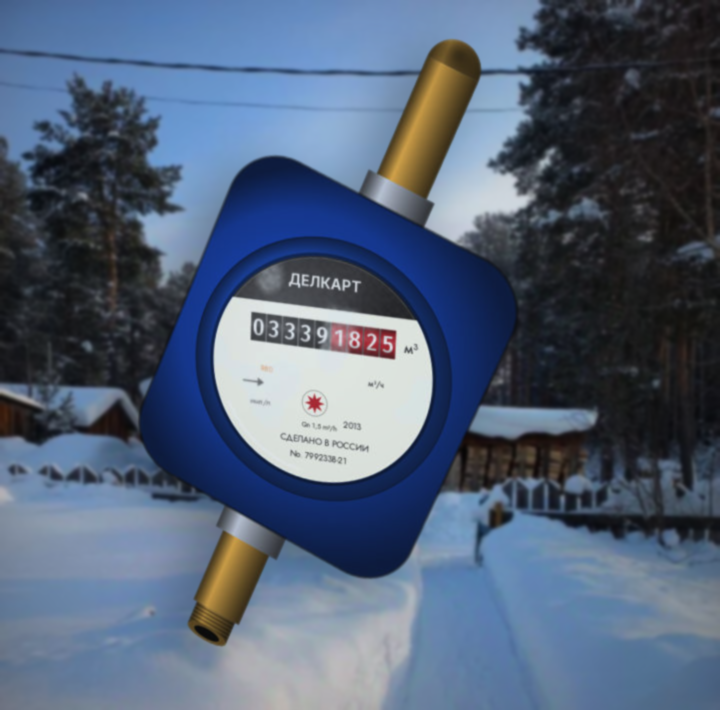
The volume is 3339.1825m³
